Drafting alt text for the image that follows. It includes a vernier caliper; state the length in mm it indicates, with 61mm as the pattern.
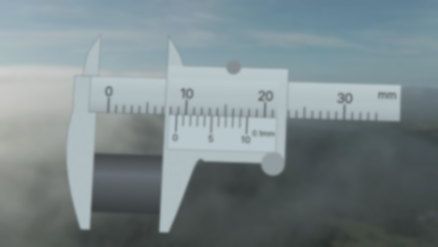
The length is 8.8mm
